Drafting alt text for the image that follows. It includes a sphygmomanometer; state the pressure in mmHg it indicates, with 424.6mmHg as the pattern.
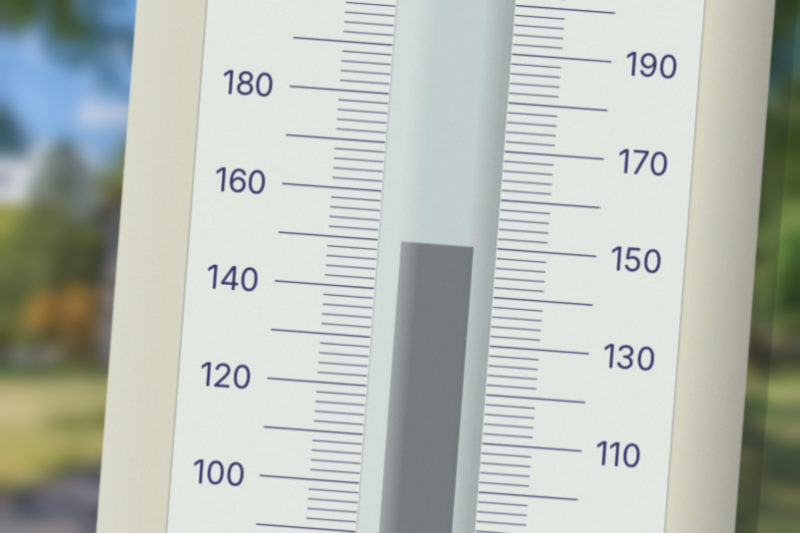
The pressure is 150mmHg
